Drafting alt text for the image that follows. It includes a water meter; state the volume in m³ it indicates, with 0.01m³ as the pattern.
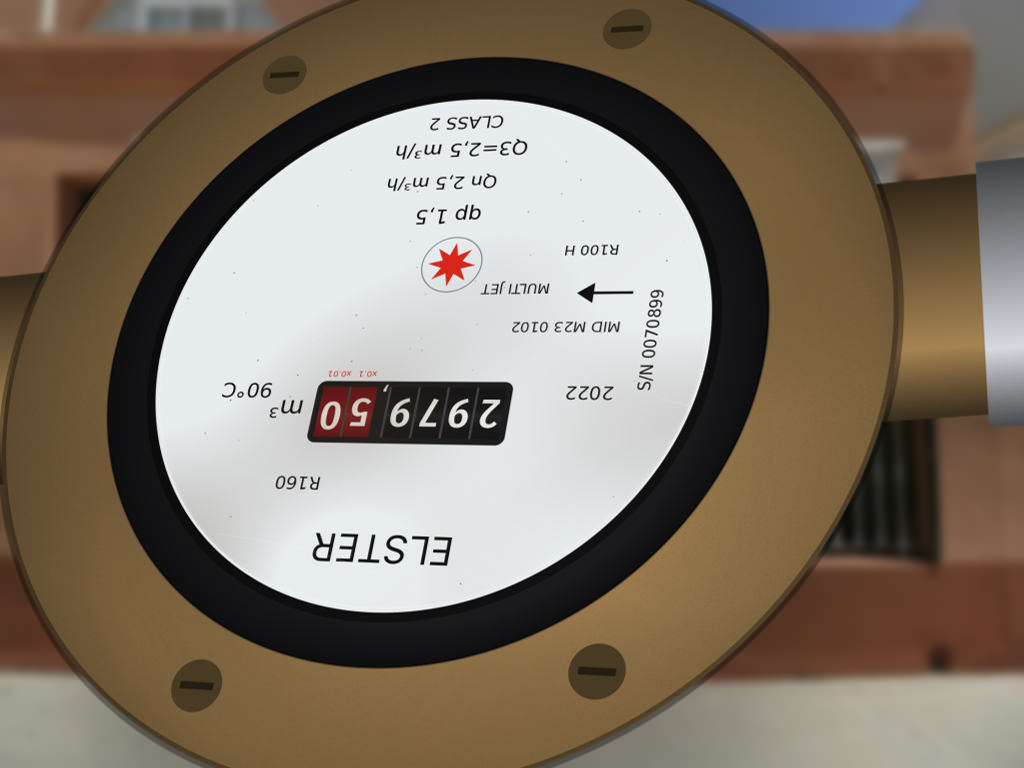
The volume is 2979.50m³
